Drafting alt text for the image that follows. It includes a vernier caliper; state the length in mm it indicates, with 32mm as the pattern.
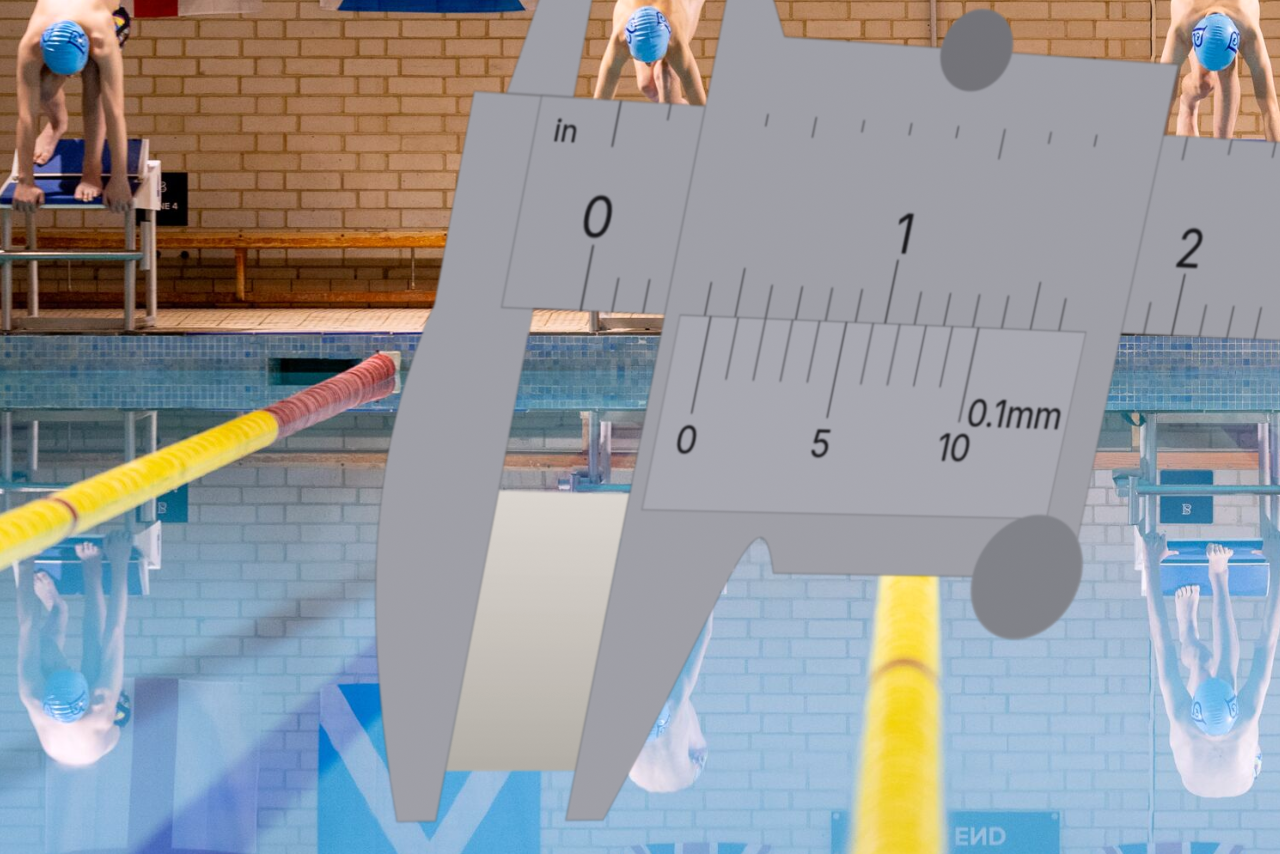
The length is 4.2mm
